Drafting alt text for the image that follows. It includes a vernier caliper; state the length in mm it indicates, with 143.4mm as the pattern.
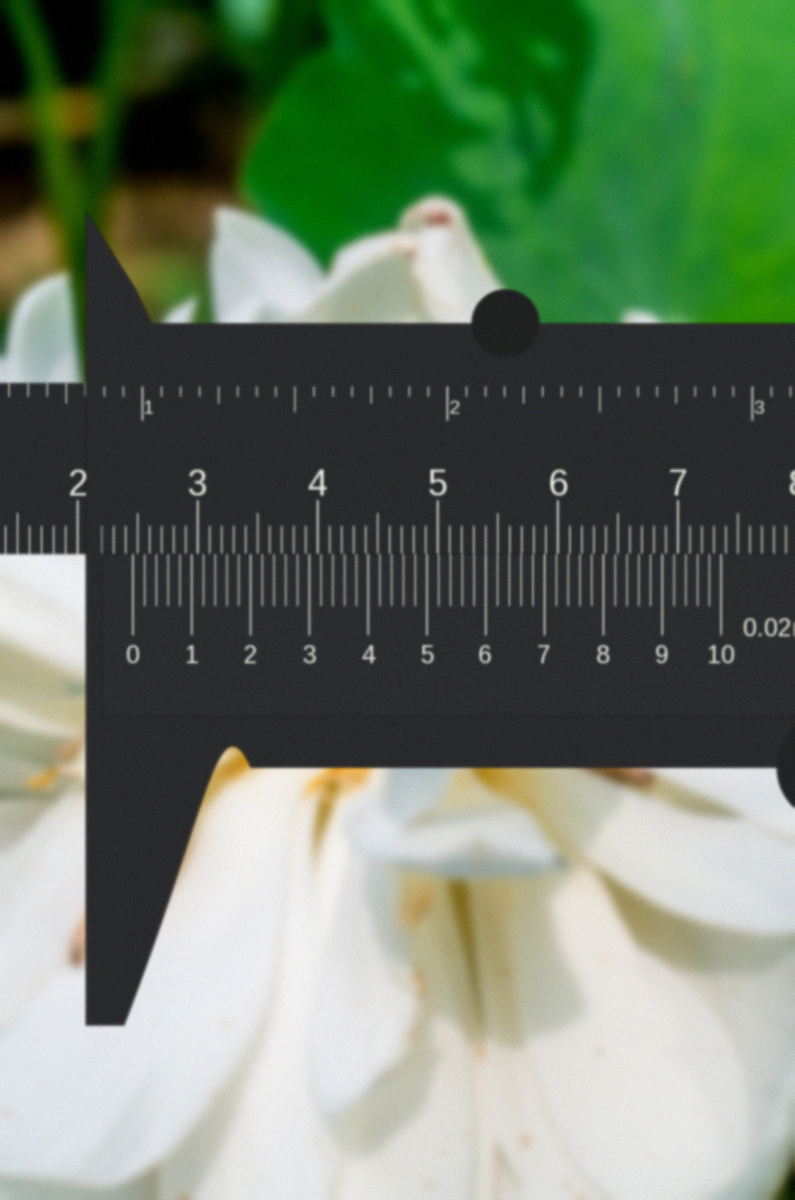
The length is 24.6mm
